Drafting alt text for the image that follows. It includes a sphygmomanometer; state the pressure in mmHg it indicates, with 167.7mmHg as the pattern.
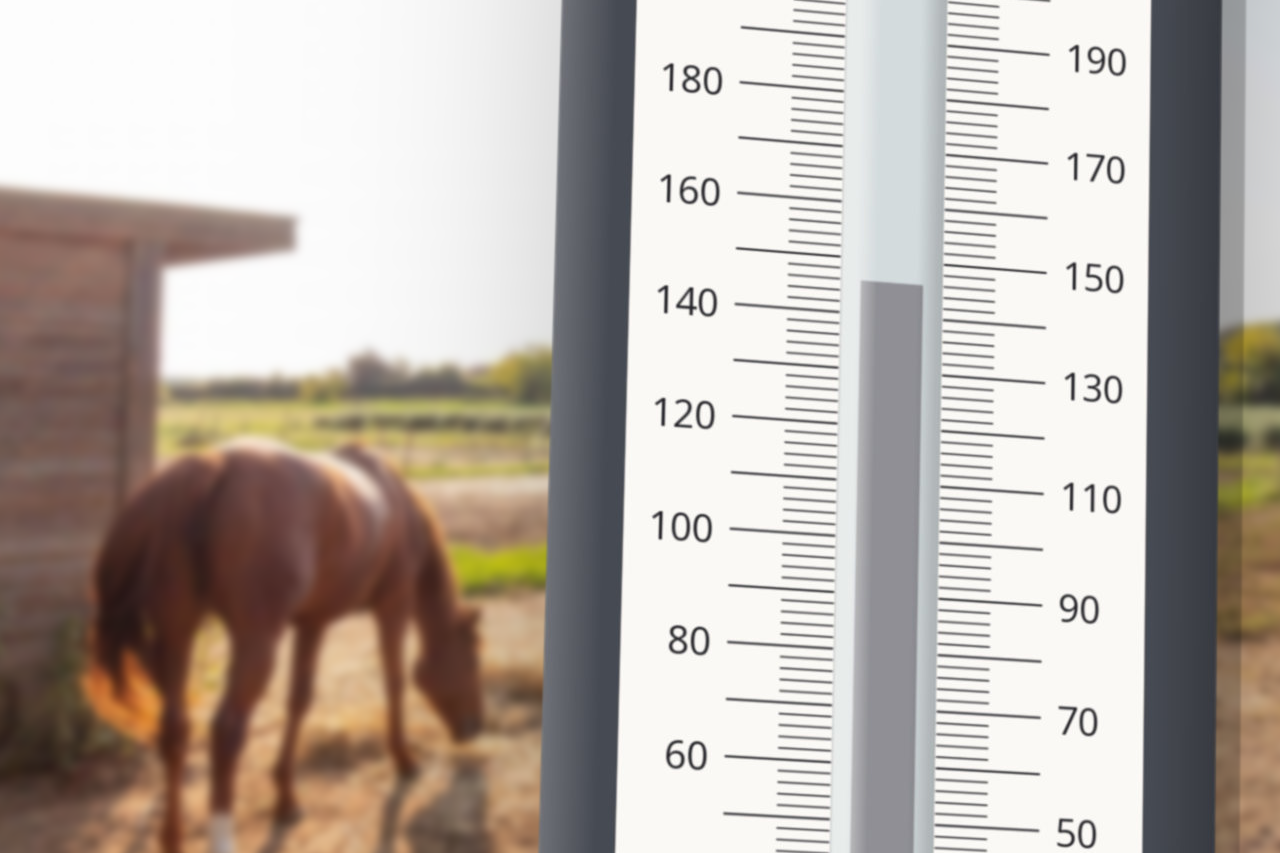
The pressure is 146mmHg
